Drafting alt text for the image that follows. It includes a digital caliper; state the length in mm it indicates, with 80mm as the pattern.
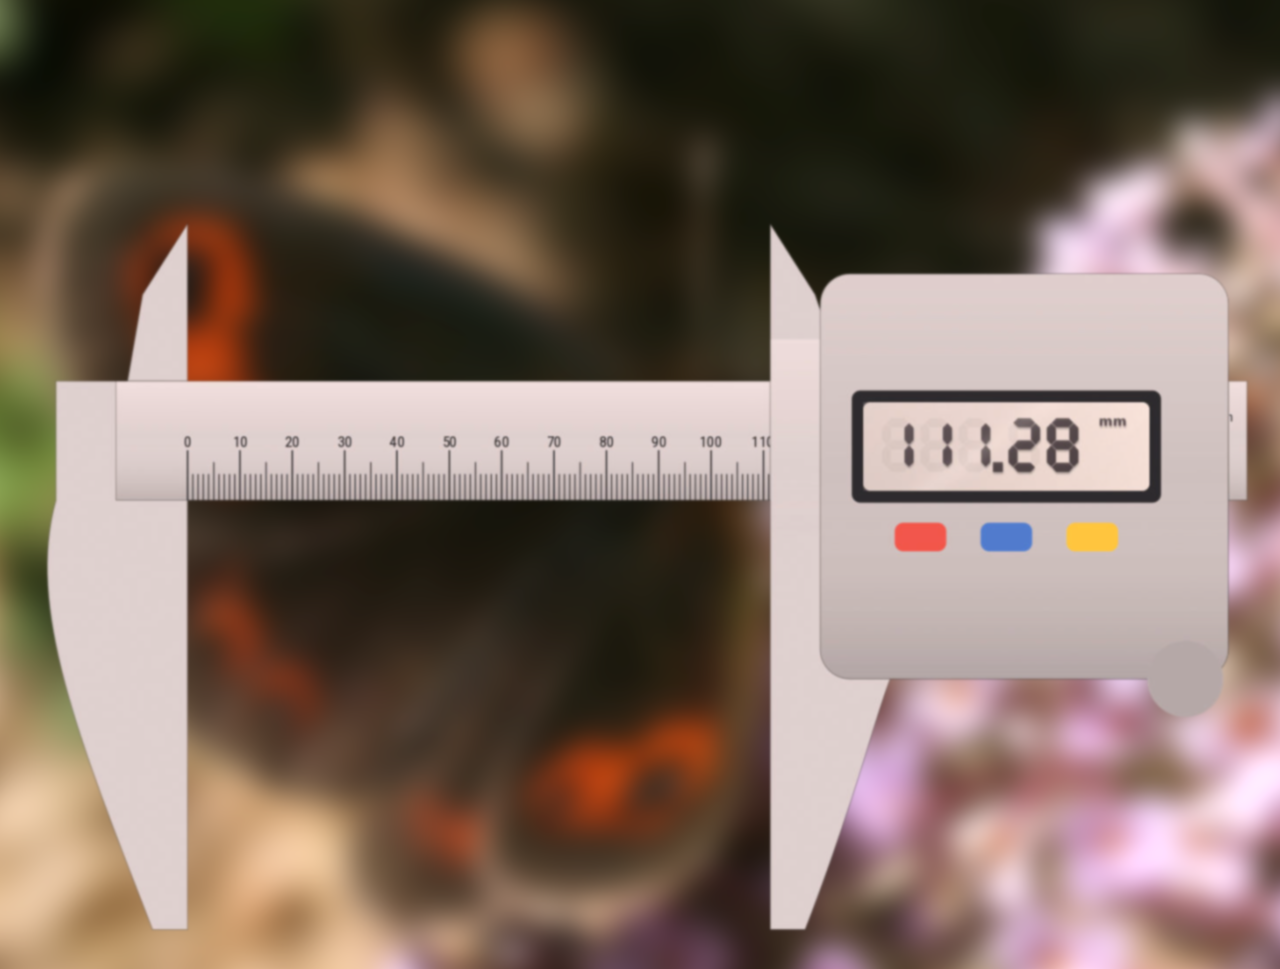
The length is 111.28mm
